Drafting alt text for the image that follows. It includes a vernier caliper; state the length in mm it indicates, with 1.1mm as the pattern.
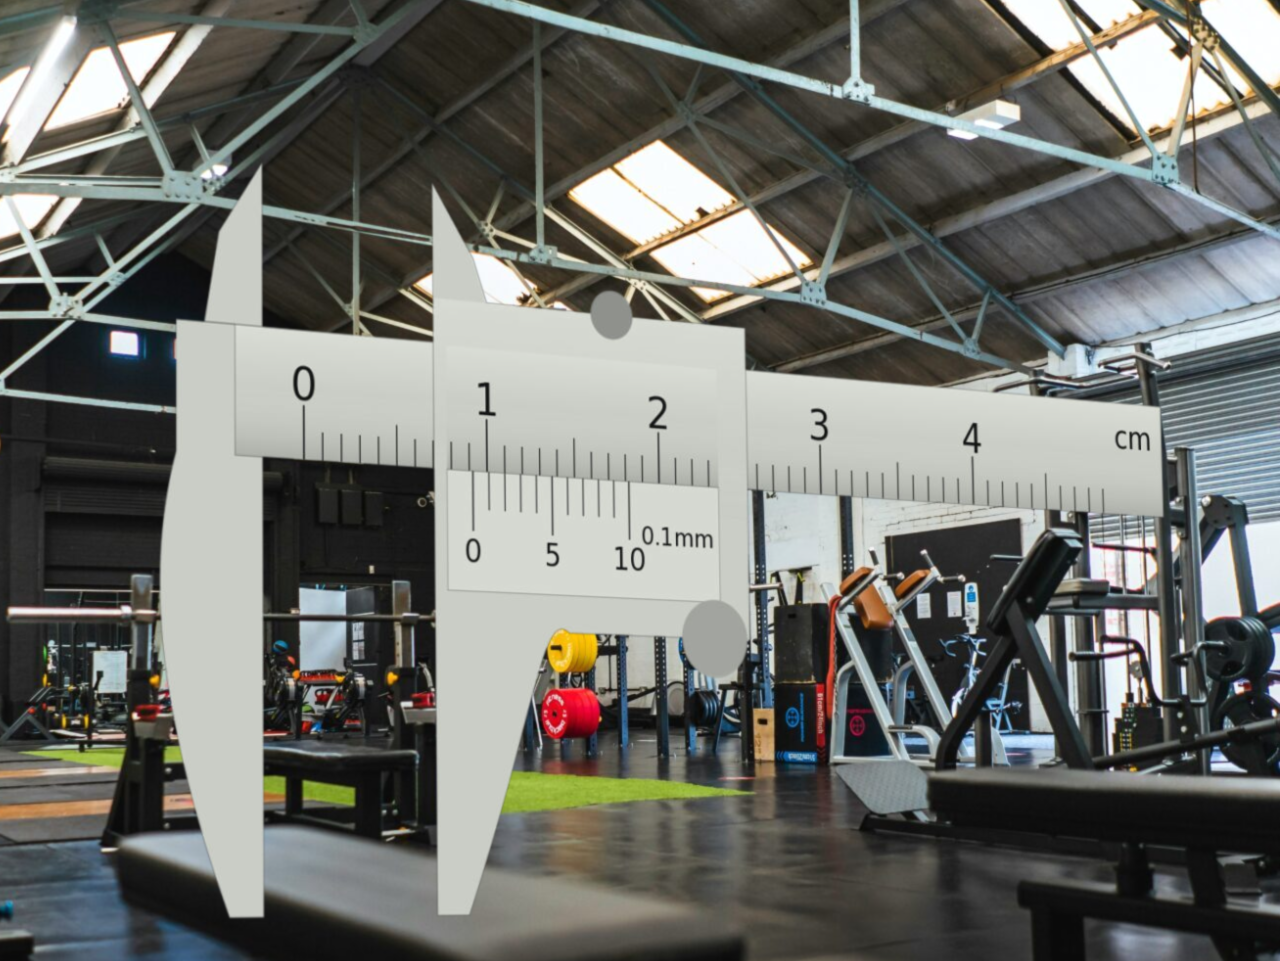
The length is 9.2mm
